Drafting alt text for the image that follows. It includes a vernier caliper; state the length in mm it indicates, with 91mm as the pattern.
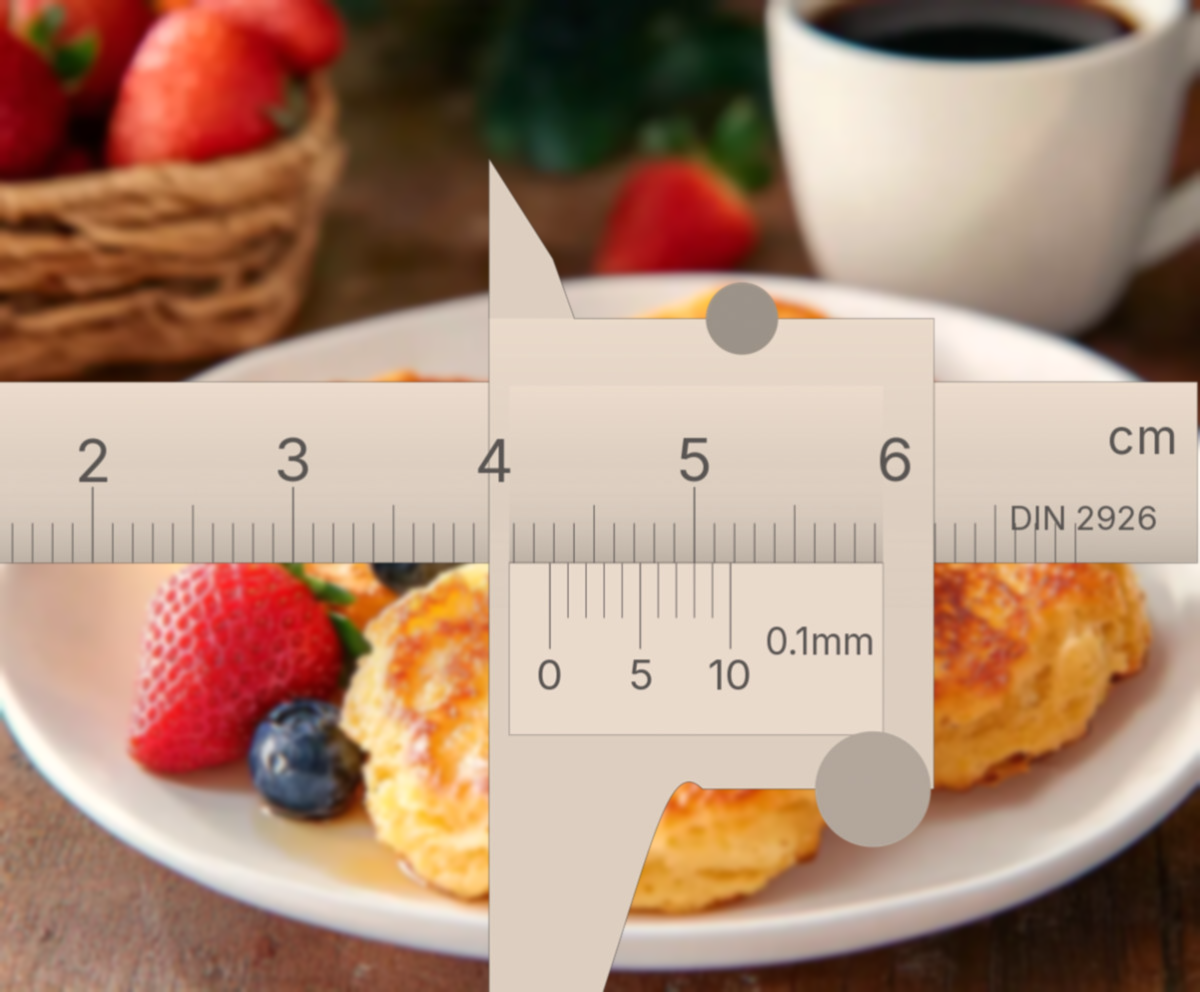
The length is 42.8mm
